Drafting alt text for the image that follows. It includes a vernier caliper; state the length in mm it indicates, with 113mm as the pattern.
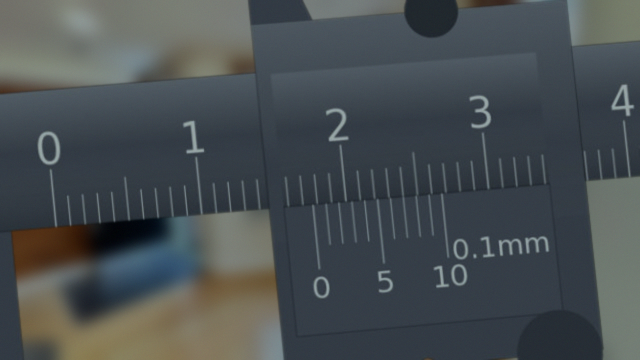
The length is 17.7mm
